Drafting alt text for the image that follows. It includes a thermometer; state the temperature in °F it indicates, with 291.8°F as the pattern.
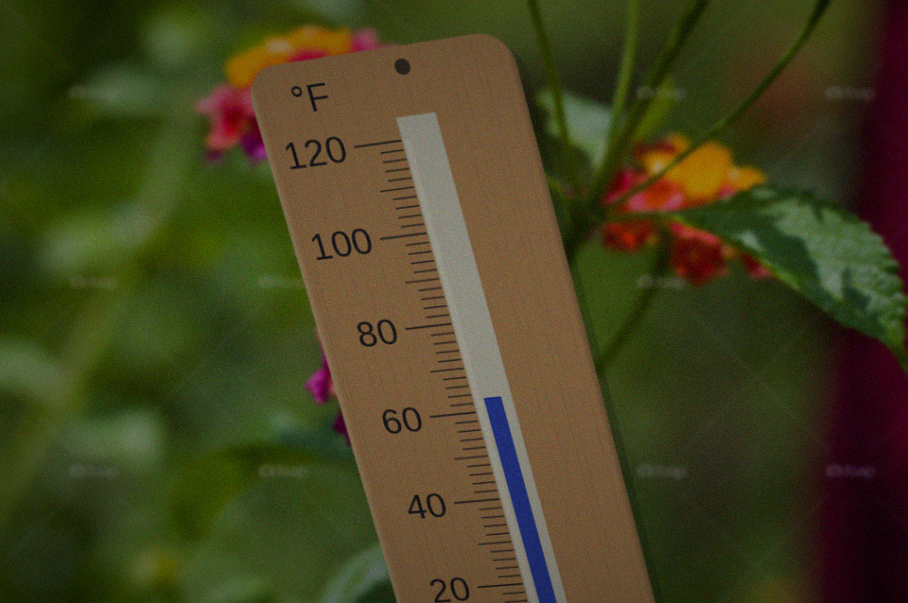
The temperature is 63°F
